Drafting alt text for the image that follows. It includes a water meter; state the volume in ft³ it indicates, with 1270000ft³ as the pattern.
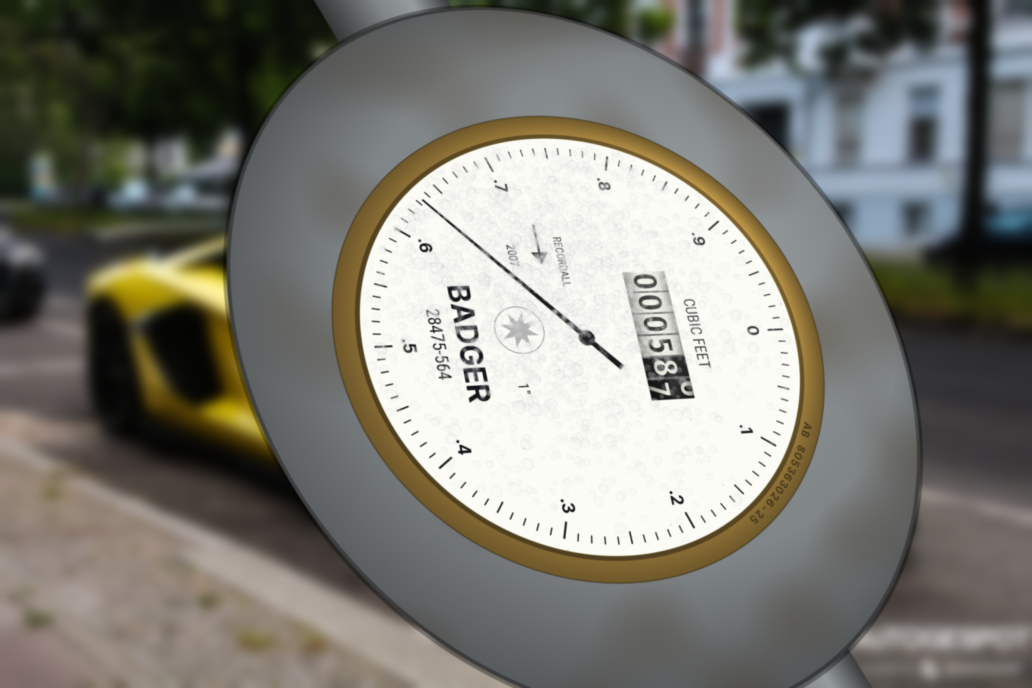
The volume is 586.63ft³
